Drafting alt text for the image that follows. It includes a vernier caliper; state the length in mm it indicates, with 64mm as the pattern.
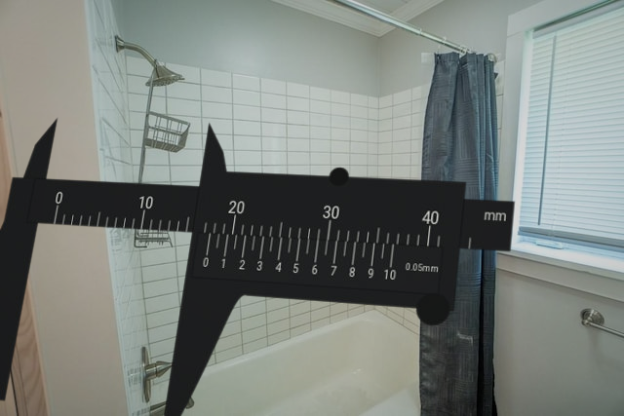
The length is 17.6mm
